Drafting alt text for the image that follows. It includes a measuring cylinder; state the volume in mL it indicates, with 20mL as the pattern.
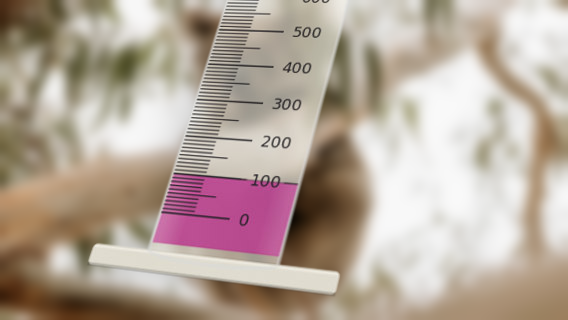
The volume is 100mL
